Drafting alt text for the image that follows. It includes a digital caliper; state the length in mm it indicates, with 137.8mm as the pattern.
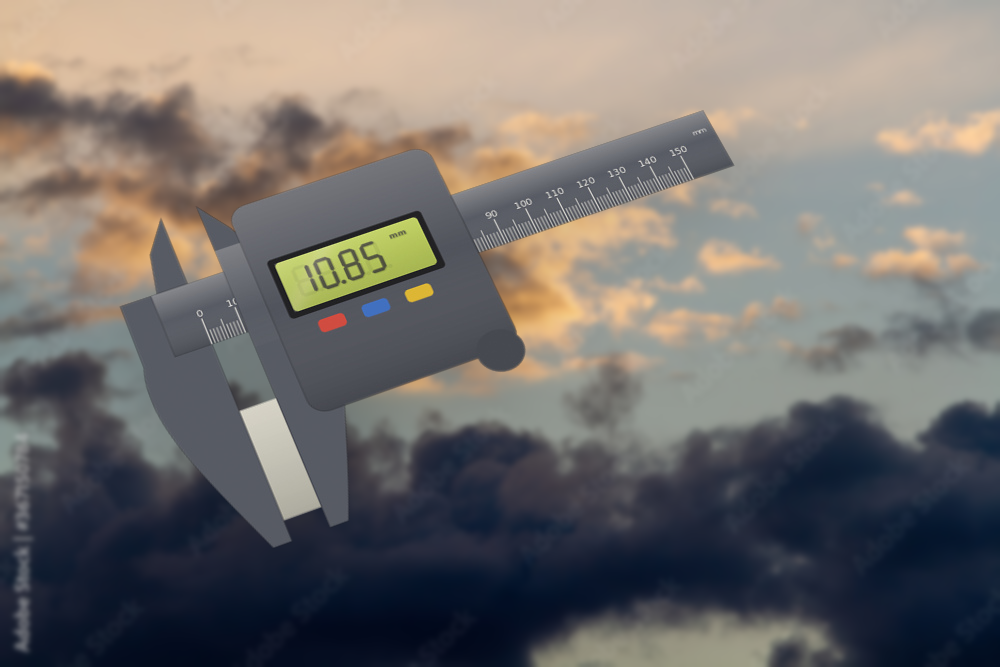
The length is 10.85mm
